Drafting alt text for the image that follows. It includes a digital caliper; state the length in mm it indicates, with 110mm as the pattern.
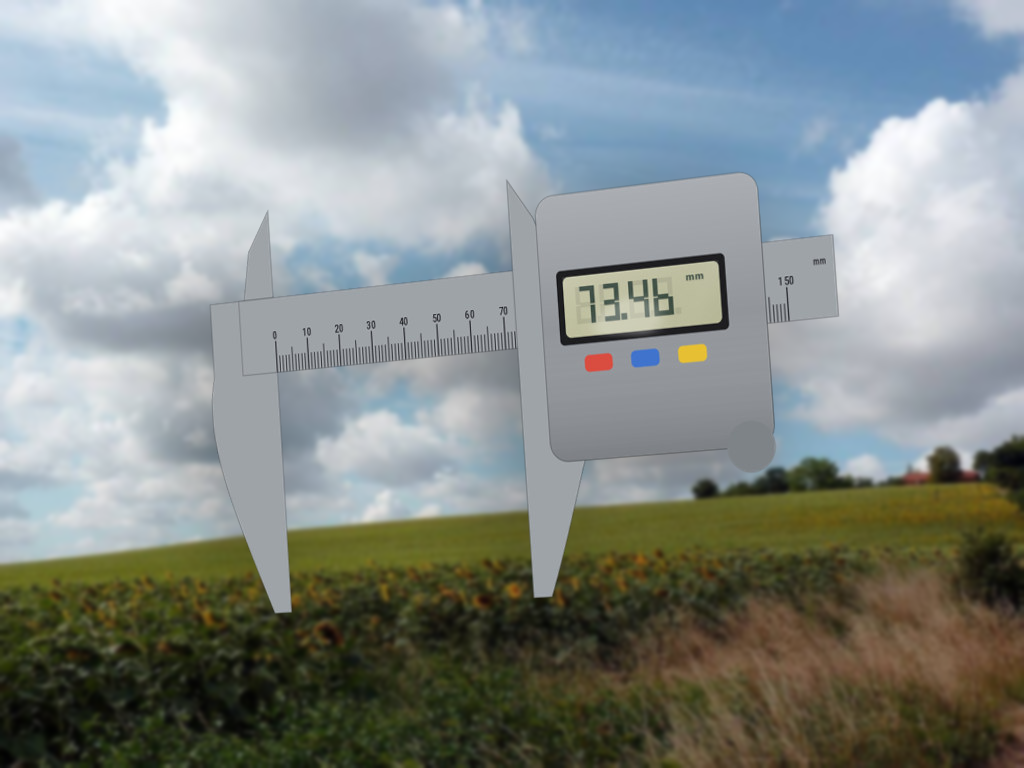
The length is 73.46mm
